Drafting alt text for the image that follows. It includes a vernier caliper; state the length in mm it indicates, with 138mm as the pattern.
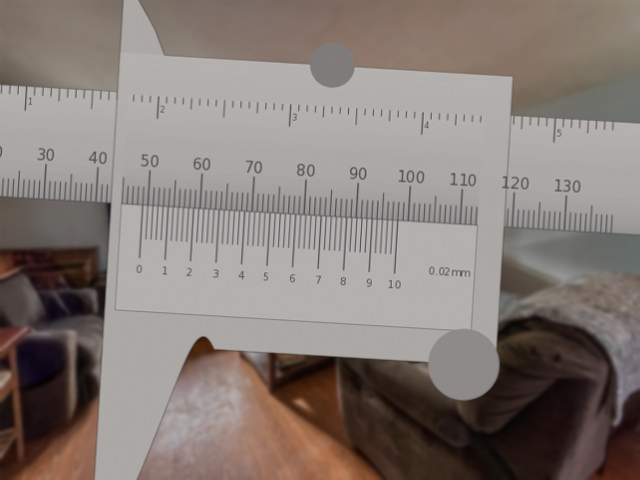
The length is 49.0mm
